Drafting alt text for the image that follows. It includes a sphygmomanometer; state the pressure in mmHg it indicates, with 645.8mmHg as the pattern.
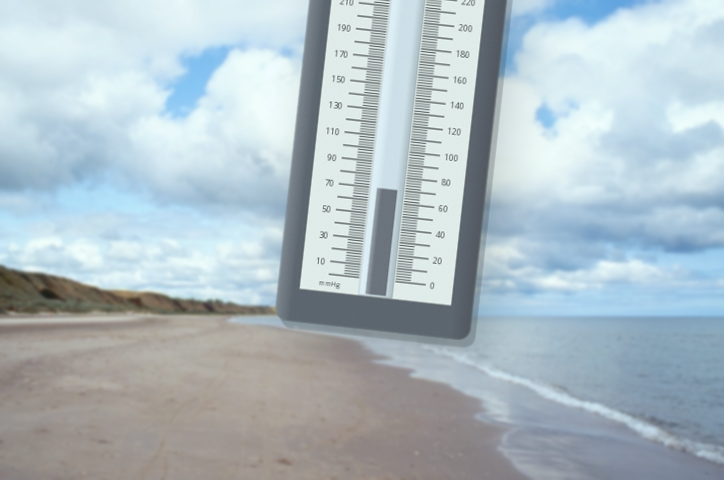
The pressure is 70mmHg
